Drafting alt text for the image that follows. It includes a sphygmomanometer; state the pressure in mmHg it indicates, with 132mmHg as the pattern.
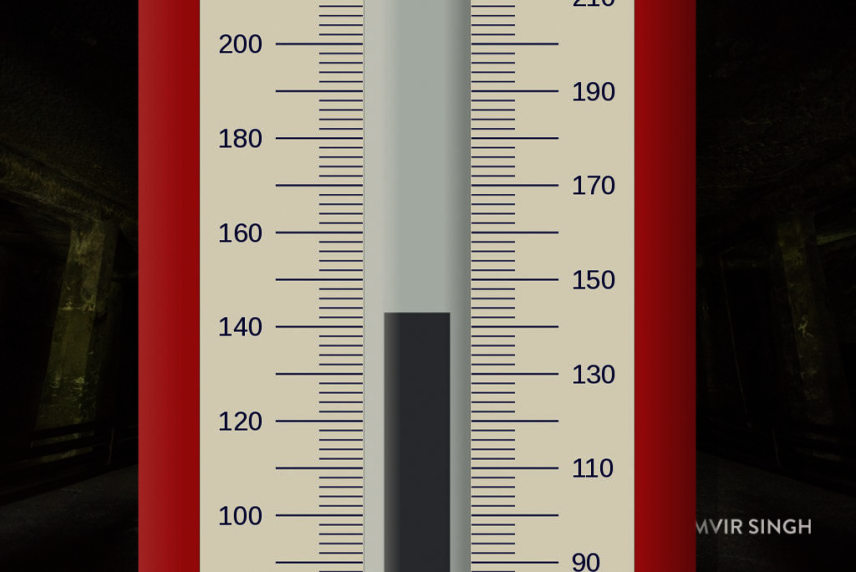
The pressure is 143mmHg
